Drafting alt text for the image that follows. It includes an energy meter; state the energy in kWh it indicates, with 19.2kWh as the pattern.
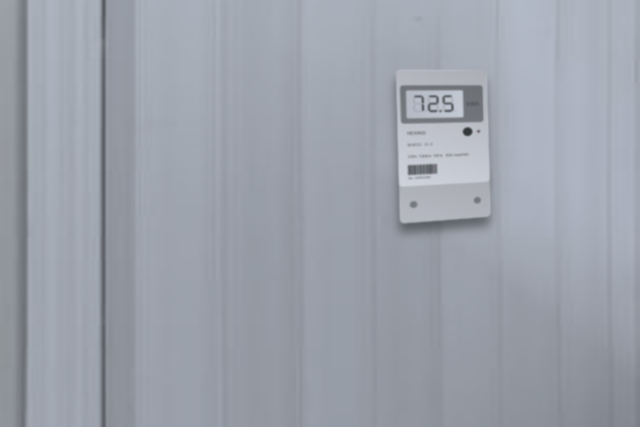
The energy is 72.5kWh
